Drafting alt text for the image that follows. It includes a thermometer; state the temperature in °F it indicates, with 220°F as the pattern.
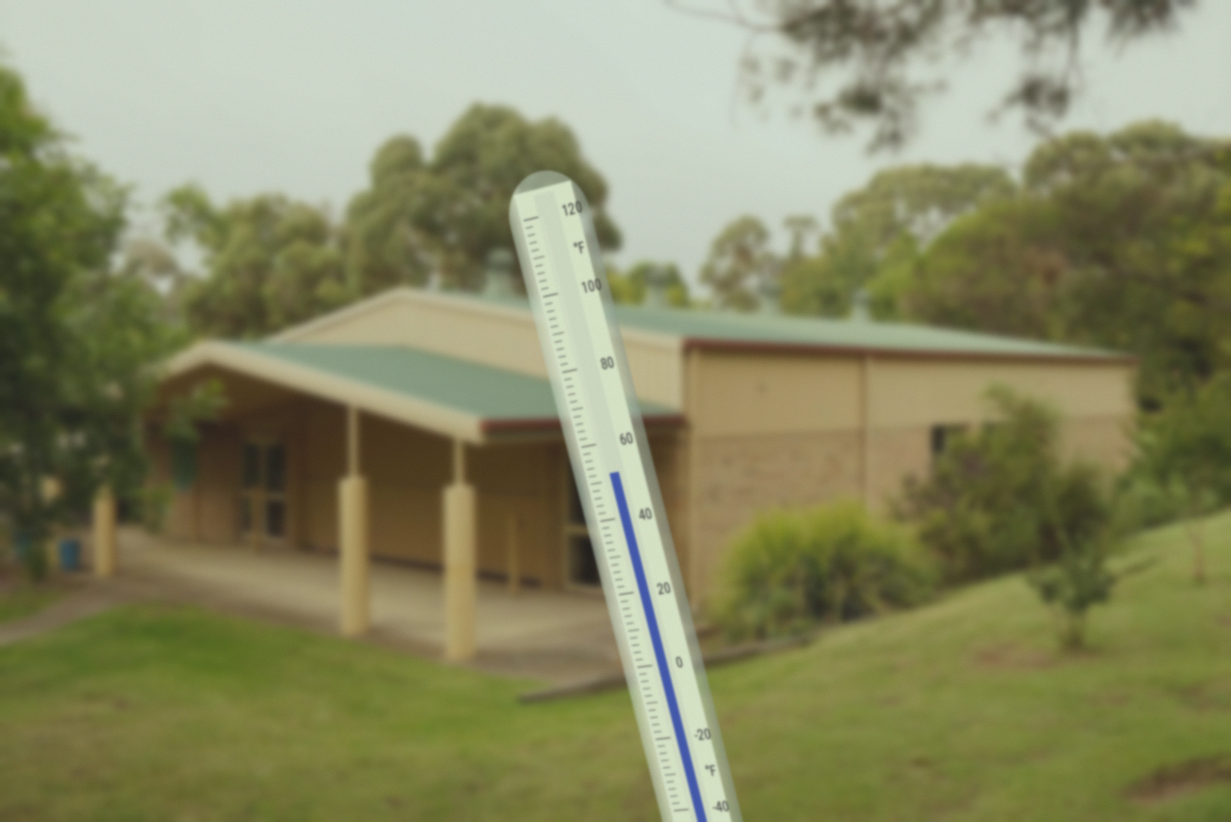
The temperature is 52°F
